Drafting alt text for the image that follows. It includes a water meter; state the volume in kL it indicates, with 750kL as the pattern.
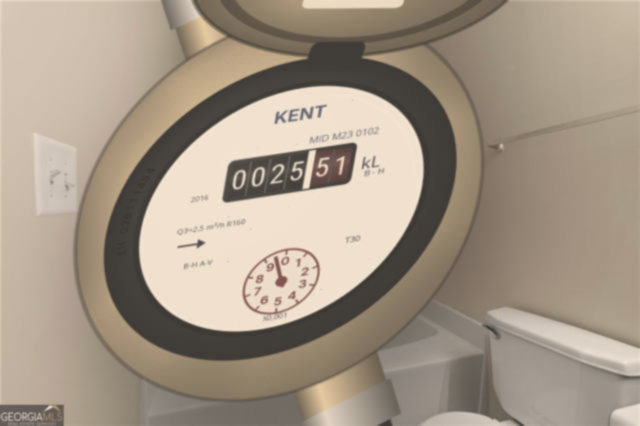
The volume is 25.509kL
